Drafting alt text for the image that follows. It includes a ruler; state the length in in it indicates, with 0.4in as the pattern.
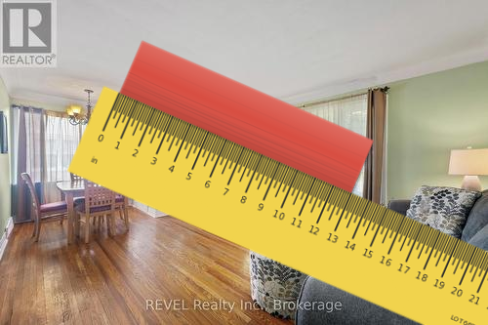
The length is 13in
